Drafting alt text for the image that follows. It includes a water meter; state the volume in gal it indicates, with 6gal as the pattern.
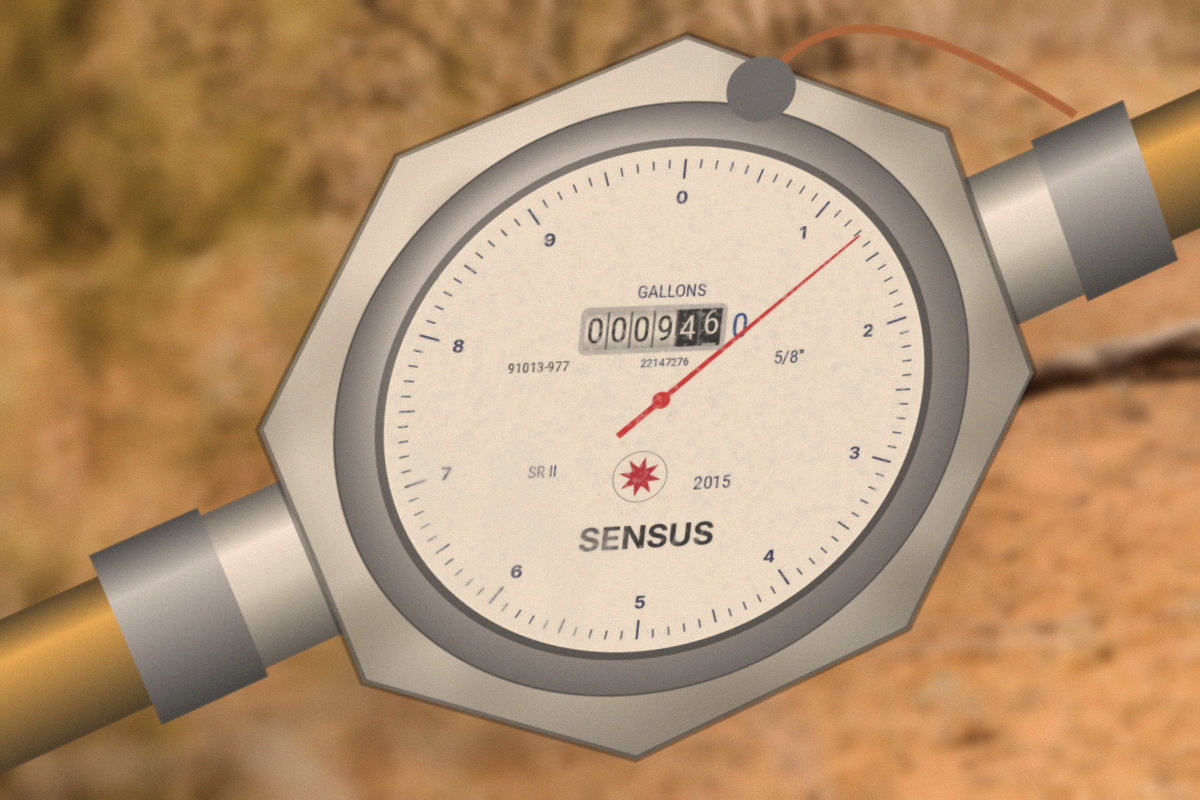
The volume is 9461.3gal
